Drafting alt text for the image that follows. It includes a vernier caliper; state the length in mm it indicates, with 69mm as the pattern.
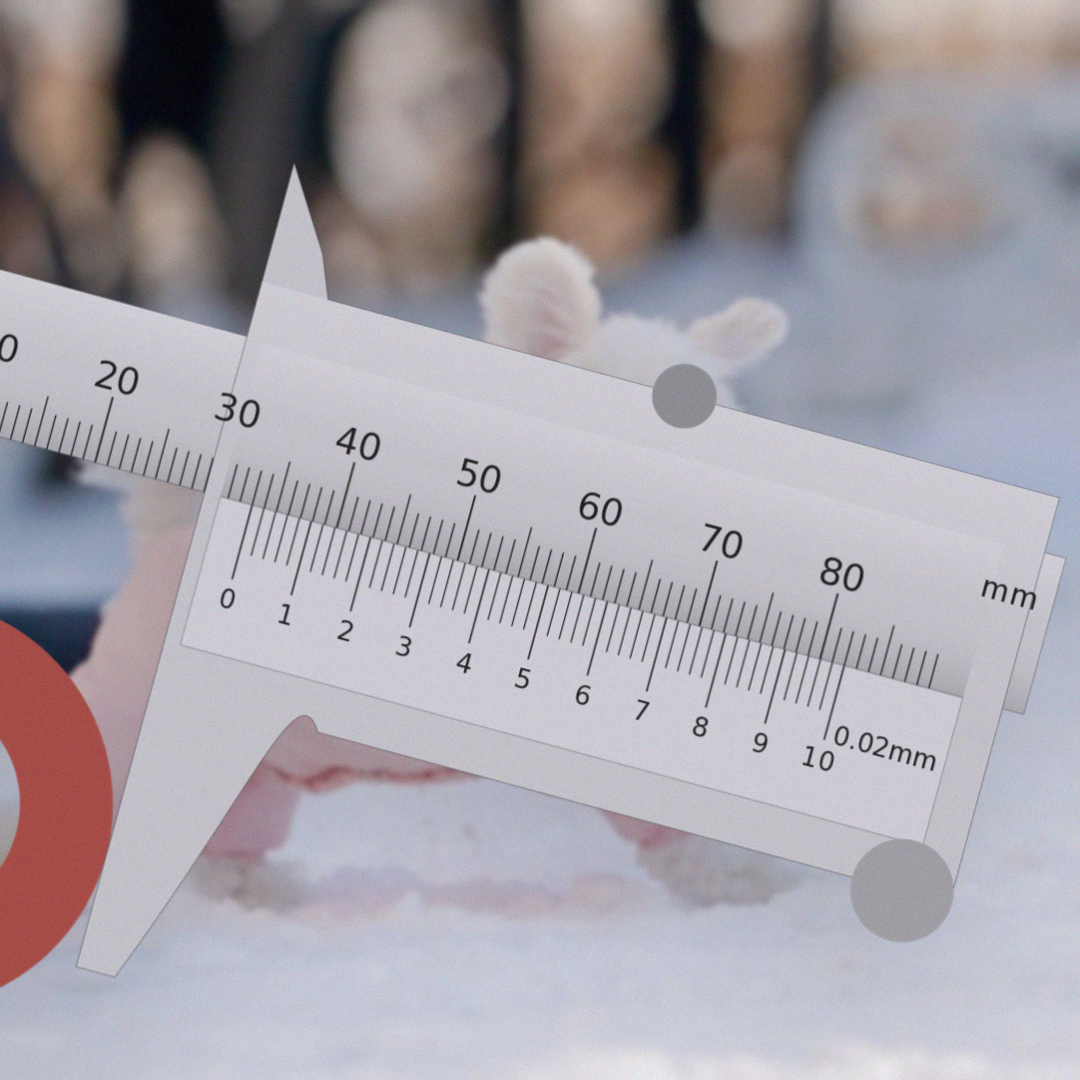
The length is 33.0mm
